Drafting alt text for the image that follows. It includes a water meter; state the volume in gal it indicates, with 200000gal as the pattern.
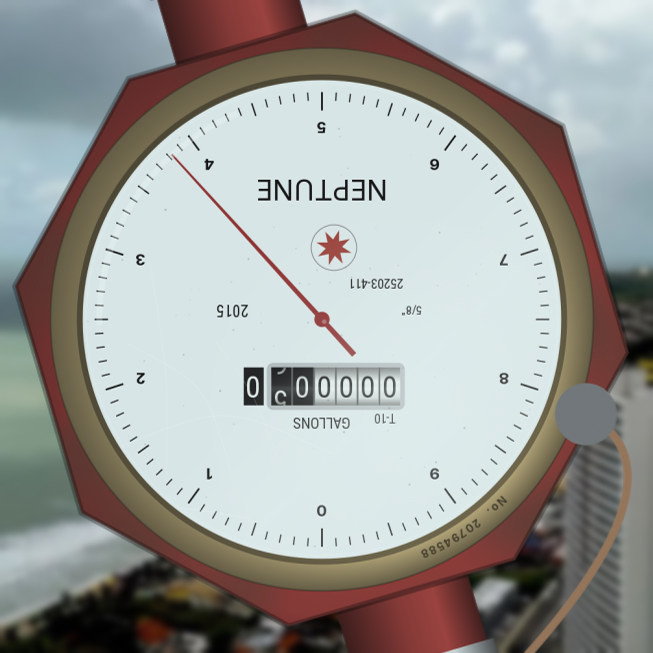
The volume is 53.8gal
